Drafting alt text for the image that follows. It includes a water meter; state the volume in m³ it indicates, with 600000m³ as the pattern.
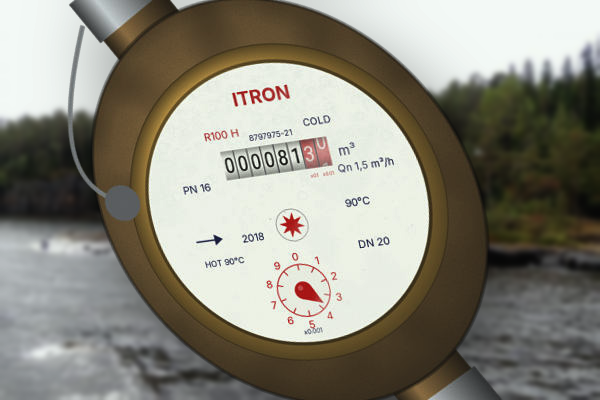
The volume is 81.303m³
